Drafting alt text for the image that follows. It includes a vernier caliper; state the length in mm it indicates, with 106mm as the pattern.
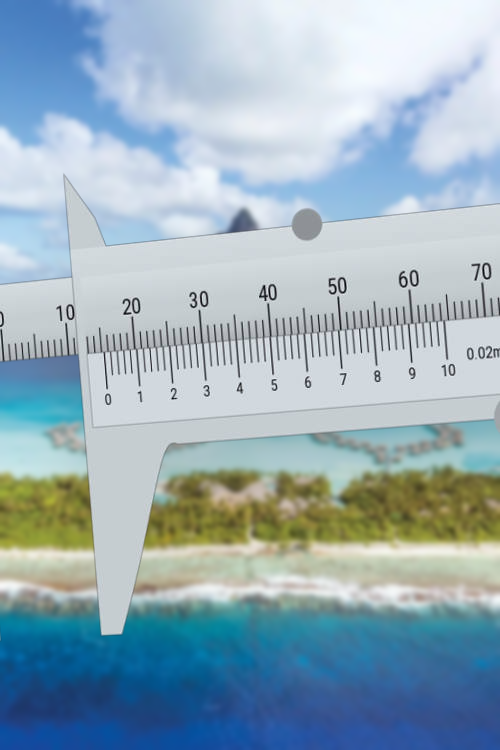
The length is 15.4mm
